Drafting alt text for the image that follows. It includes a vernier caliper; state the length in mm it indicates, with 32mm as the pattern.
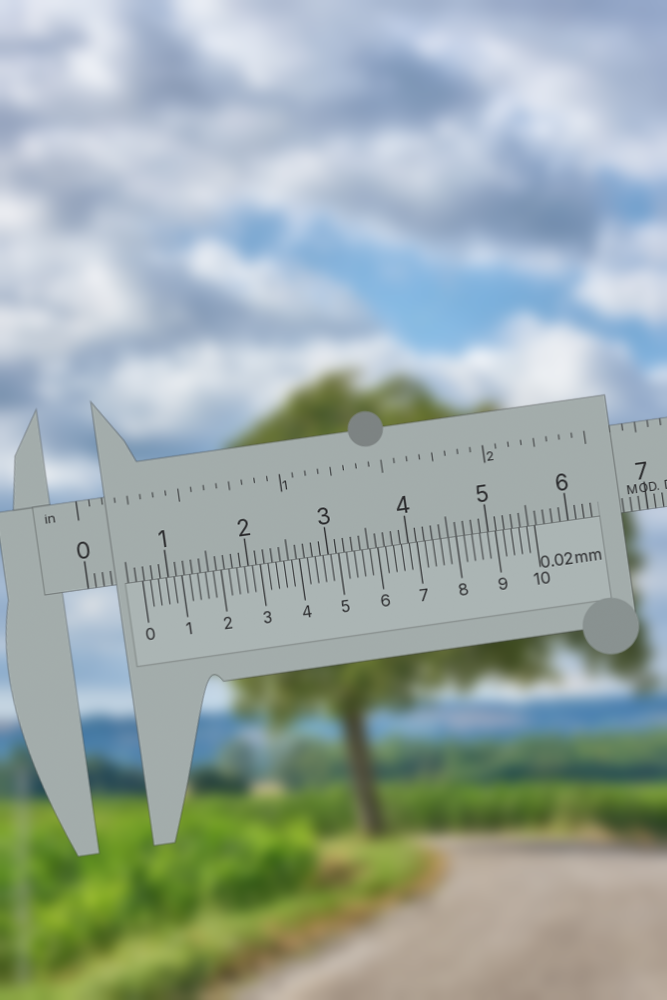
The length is 6.8mm
